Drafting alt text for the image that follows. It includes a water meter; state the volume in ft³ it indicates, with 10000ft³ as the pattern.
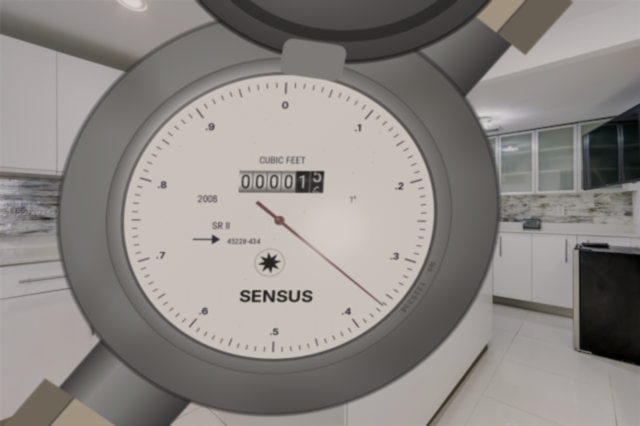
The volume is 15.36ft³
